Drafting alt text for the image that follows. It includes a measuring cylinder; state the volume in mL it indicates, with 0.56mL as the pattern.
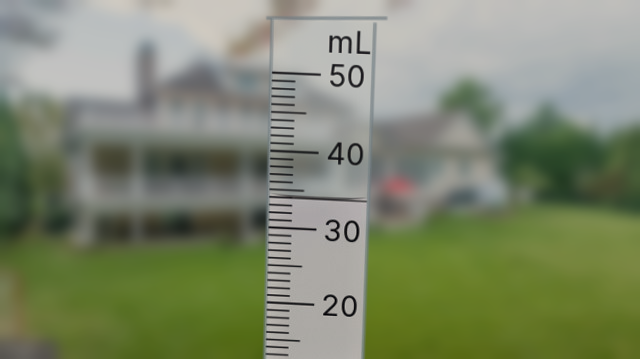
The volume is 34mL
